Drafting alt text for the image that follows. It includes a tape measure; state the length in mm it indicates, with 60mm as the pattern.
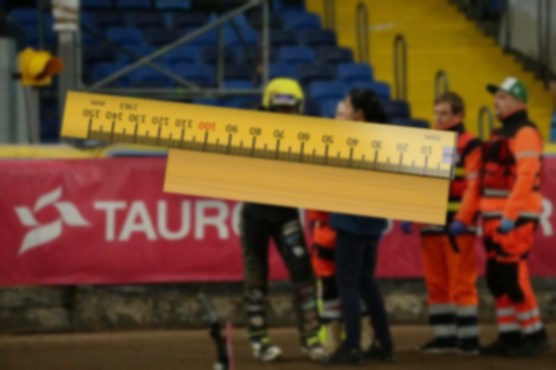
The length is 115mm
